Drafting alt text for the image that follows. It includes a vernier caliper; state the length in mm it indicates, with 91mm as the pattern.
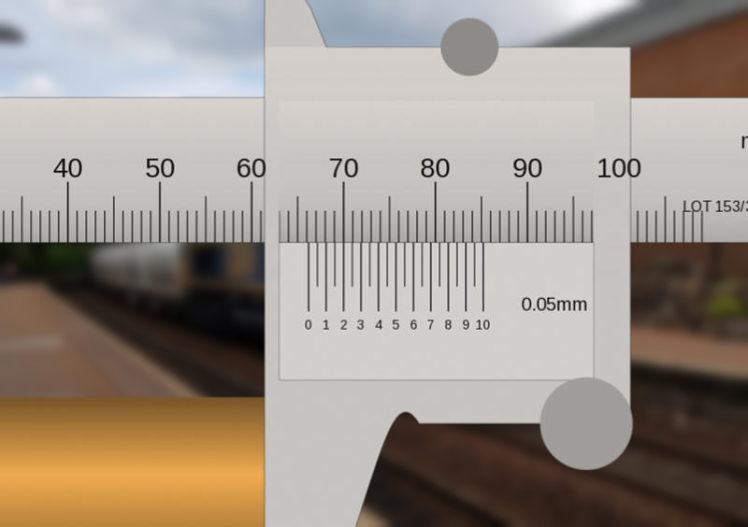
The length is 66.2mm
